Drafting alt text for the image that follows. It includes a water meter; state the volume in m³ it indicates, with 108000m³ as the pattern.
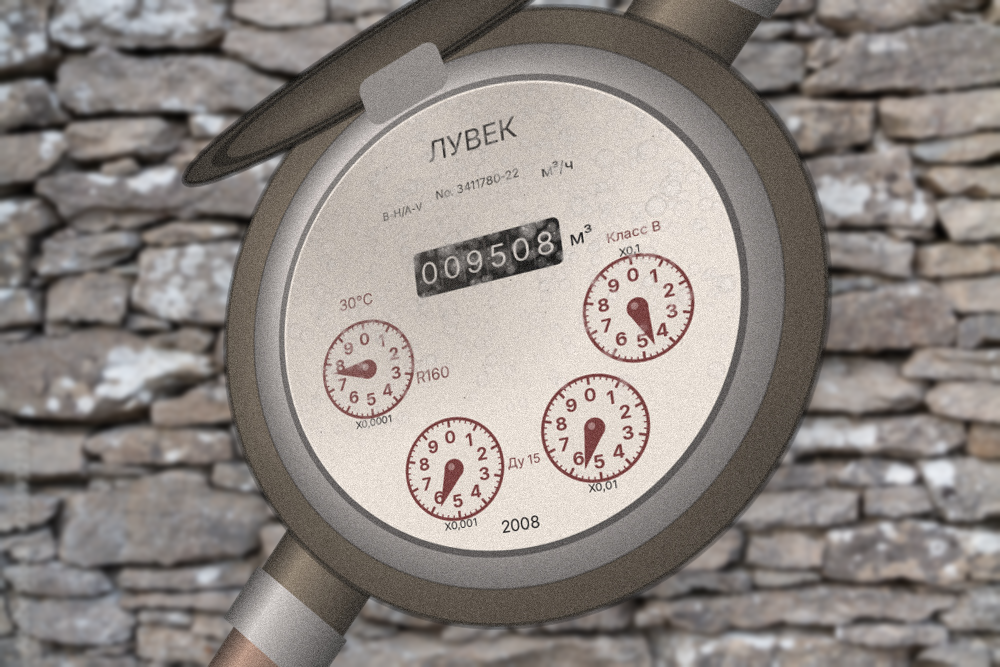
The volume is 9508.4557m³
